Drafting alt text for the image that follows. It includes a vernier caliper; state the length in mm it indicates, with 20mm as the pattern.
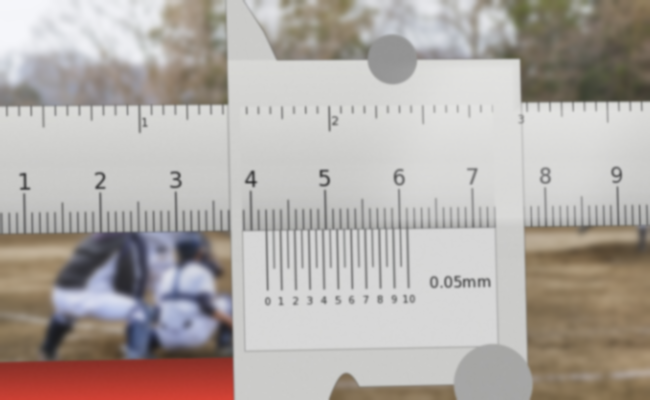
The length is 42.0mm
